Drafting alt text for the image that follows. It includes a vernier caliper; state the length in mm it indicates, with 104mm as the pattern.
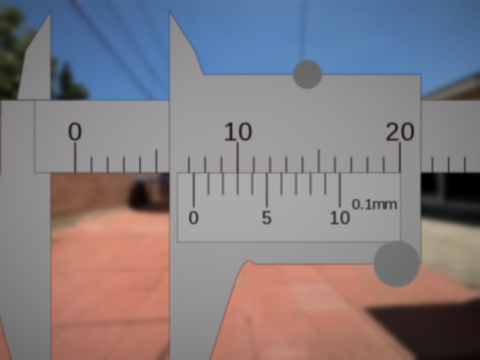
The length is 7.3mm
